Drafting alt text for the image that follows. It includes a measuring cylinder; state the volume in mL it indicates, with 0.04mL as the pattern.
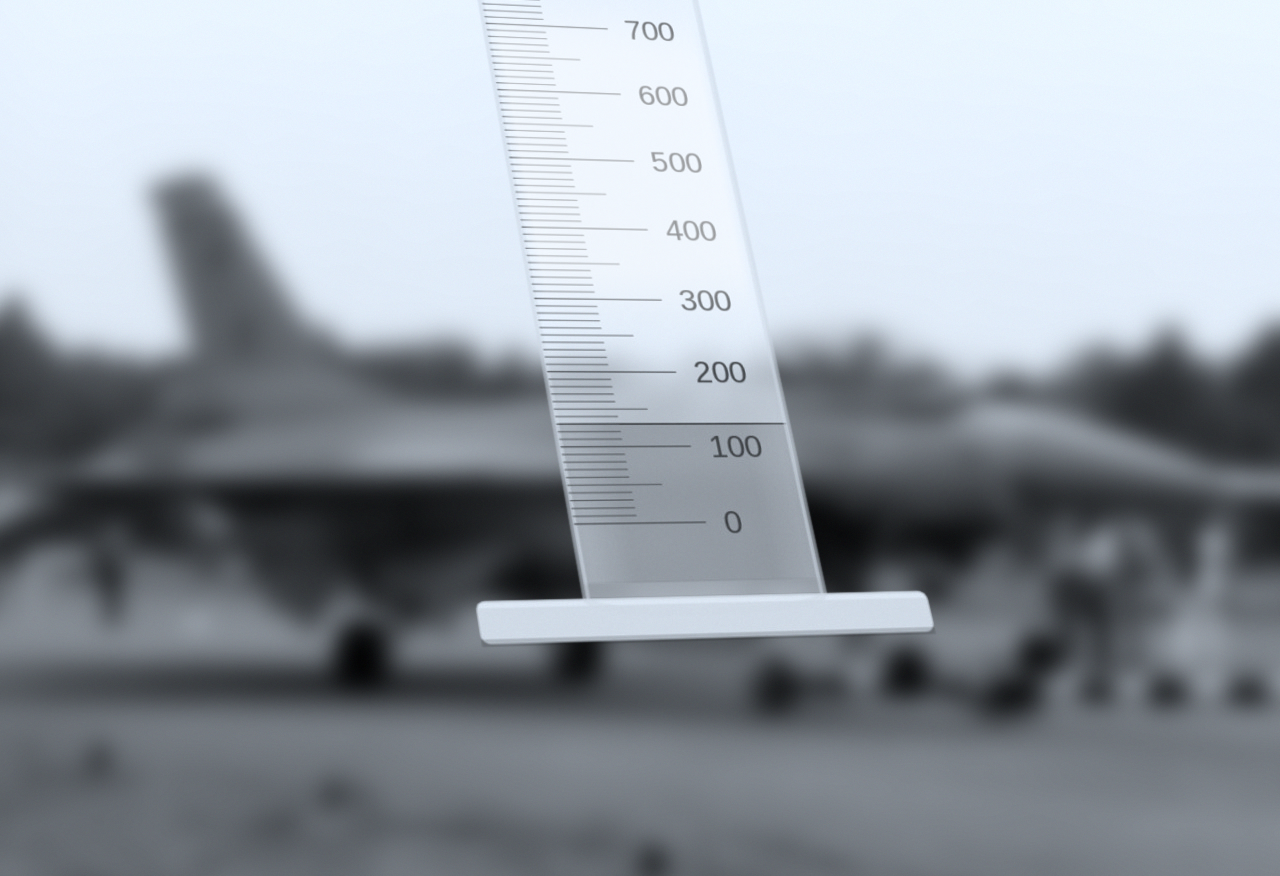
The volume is 130mL
